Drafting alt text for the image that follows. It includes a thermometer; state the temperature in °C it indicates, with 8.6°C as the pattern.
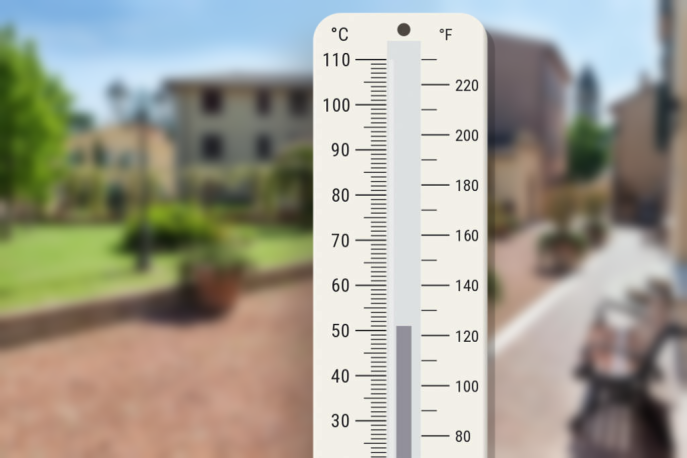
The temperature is 51°C
